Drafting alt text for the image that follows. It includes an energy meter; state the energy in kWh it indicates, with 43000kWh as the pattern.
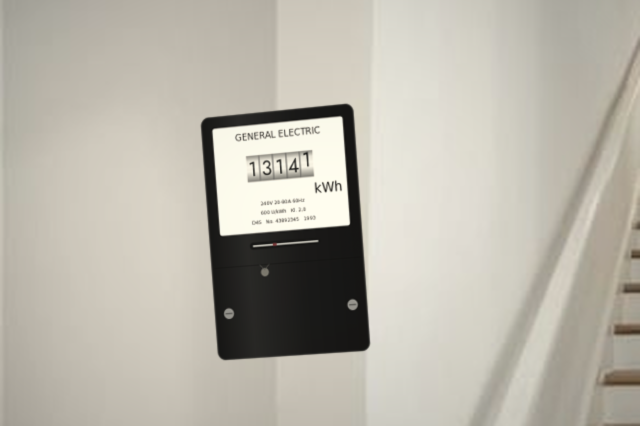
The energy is 13141kWh
